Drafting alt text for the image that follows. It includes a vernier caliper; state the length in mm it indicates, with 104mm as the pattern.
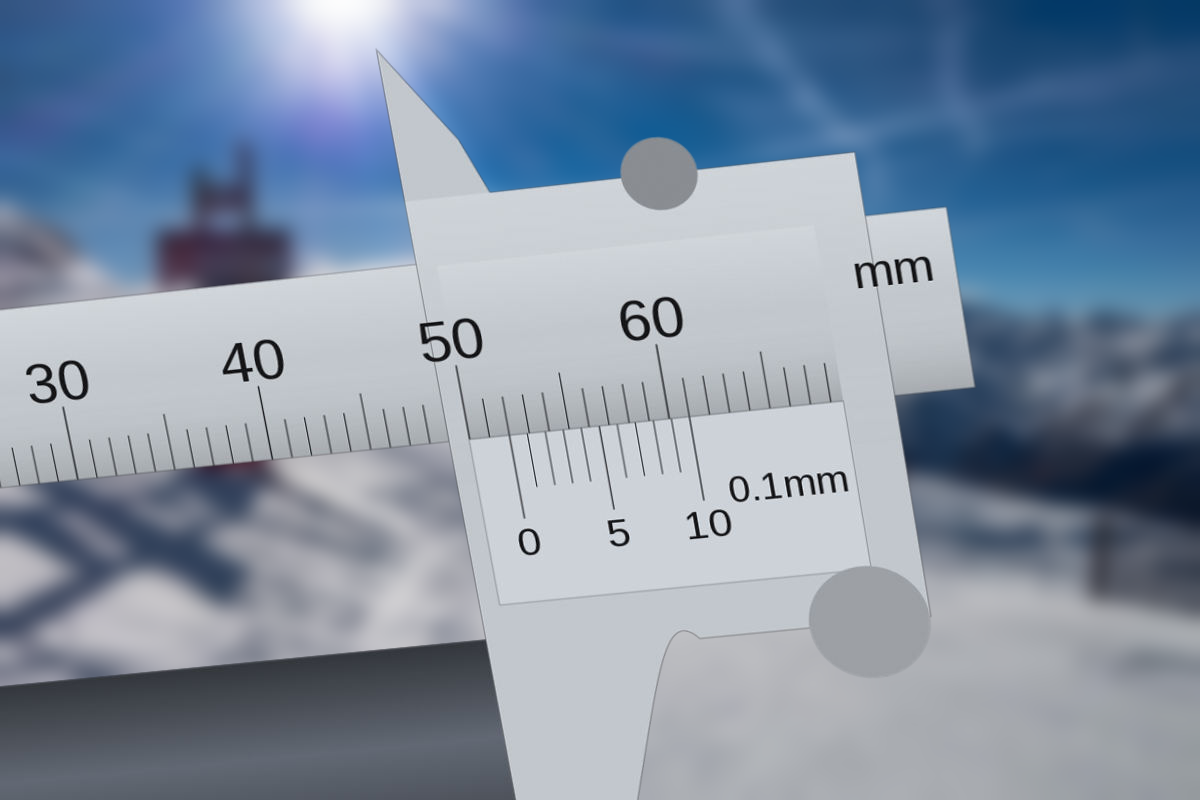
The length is 52.0mm
